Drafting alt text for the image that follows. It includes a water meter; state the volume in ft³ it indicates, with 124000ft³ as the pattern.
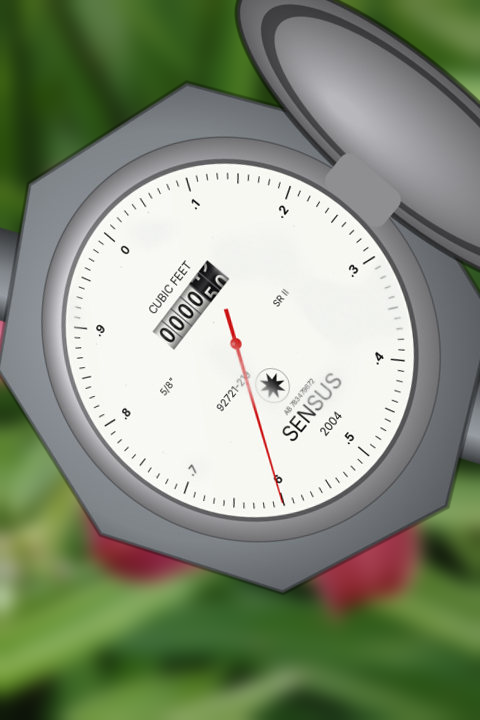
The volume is 49.60ft³
